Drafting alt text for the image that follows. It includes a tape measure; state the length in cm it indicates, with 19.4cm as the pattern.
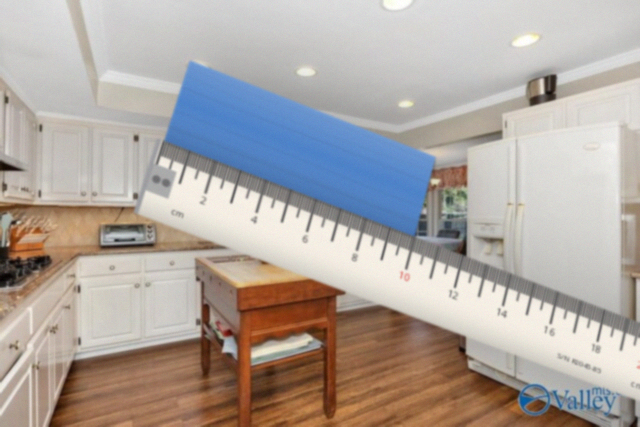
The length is 10cm
